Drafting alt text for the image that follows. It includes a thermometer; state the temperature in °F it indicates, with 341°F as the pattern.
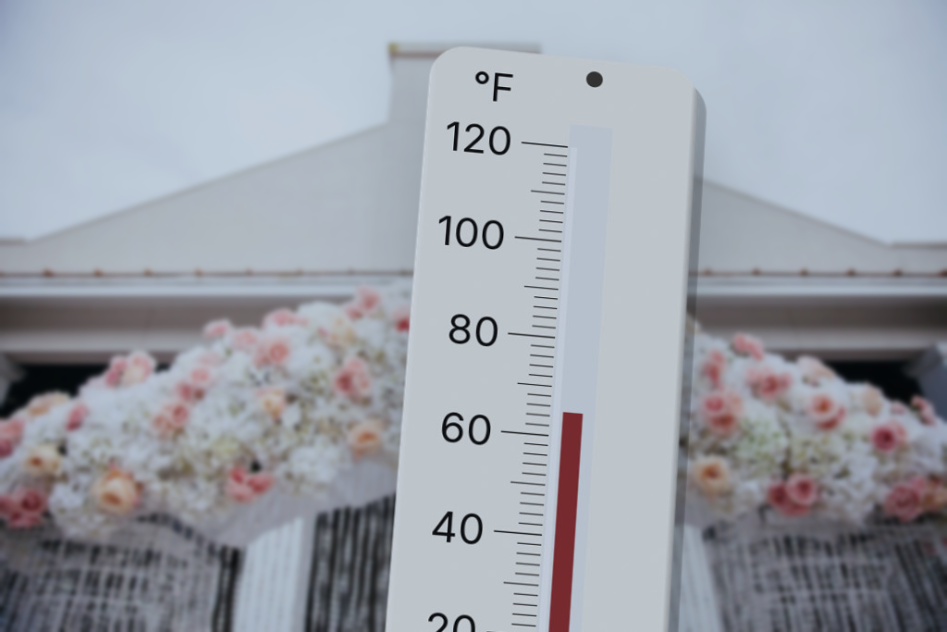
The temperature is 65°F
